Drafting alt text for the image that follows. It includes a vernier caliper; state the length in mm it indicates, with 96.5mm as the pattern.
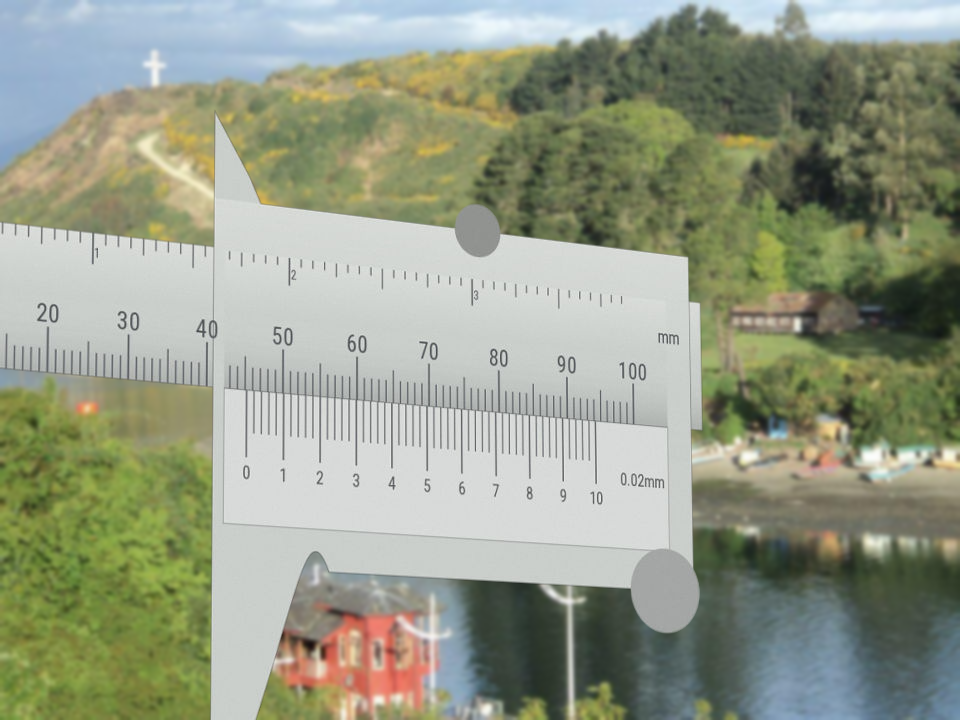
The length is 45.2mm
